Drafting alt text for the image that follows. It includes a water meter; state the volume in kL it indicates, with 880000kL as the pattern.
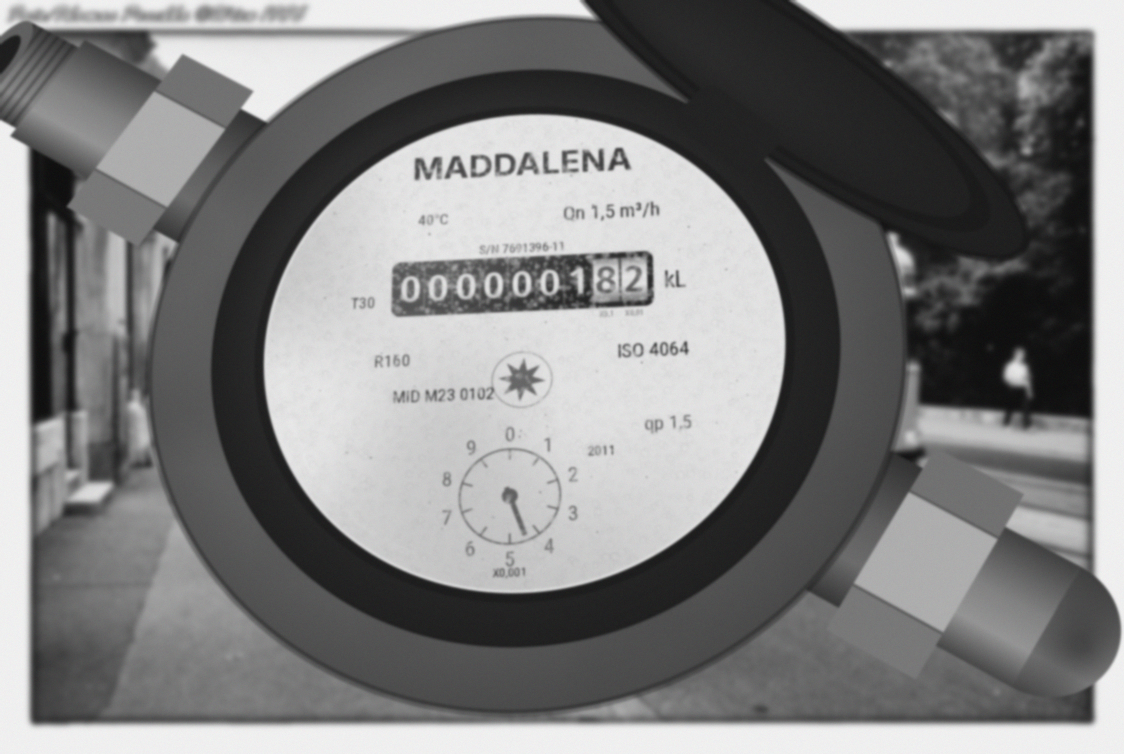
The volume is 1.824kL
